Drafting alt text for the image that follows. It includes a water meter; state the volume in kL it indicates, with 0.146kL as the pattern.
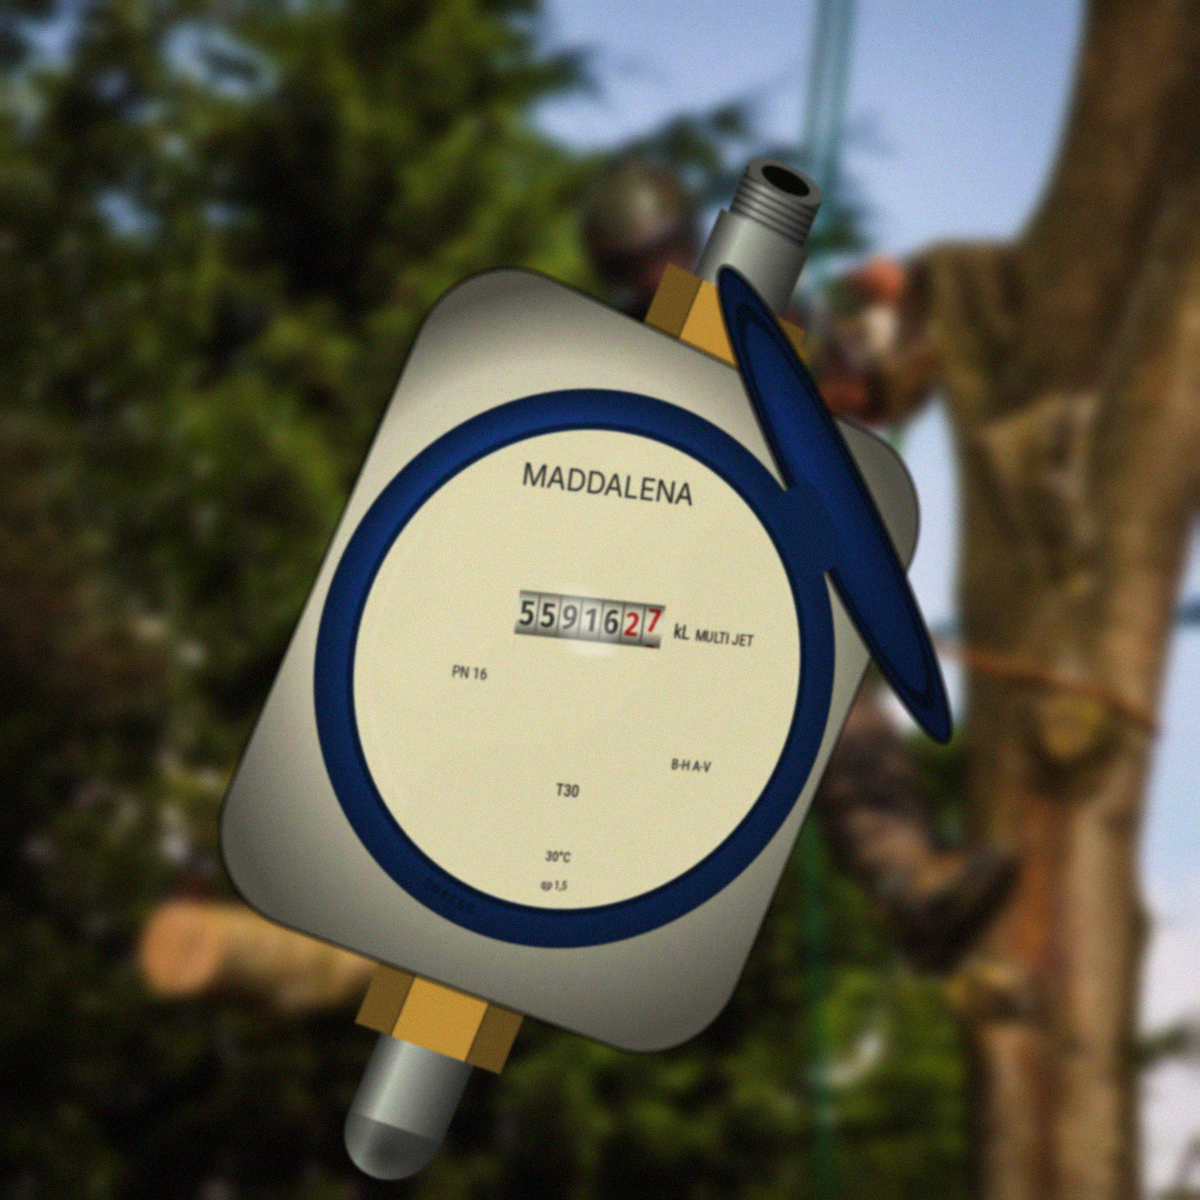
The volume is 55916.27kL
